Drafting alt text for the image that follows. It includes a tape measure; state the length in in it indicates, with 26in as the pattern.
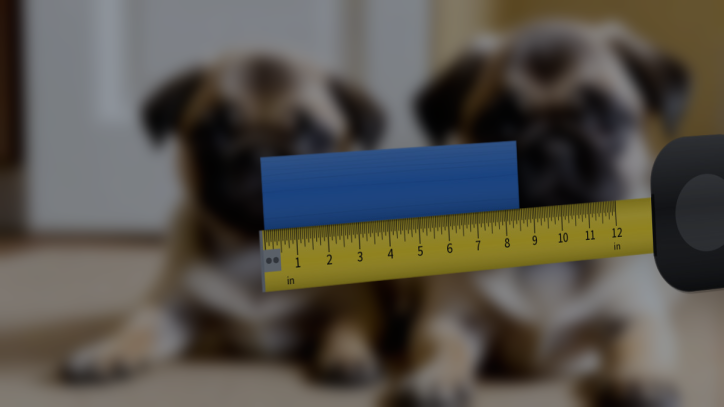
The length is 8.5in
